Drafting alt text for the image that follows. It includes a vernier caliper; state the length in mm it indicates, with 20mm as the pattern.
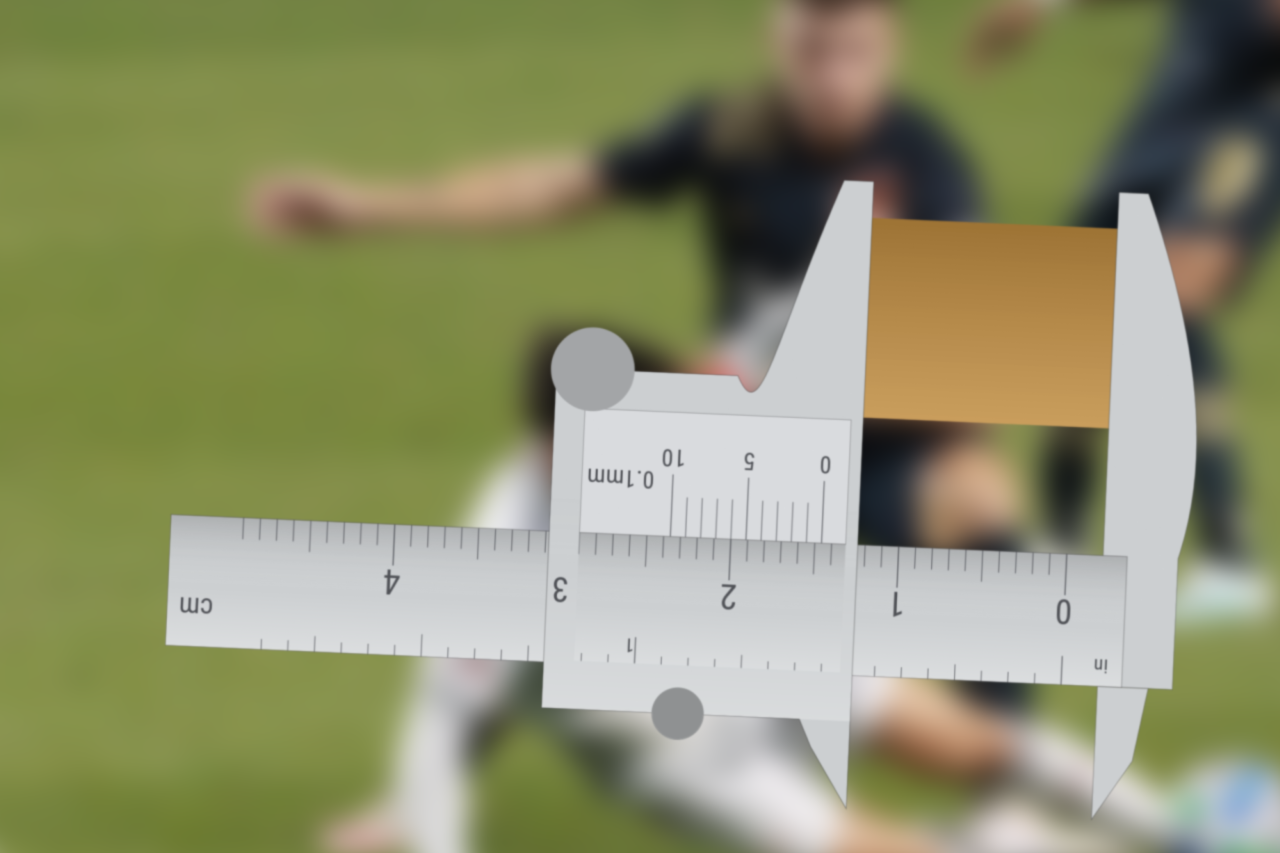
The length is 14.6mm
